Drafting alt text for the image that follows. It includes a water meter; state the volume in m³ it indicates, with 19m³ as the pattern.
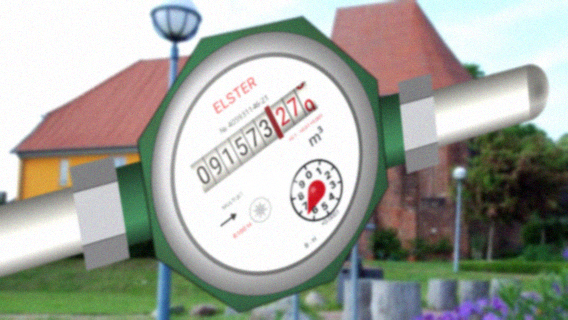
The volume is 91573.2786m³
